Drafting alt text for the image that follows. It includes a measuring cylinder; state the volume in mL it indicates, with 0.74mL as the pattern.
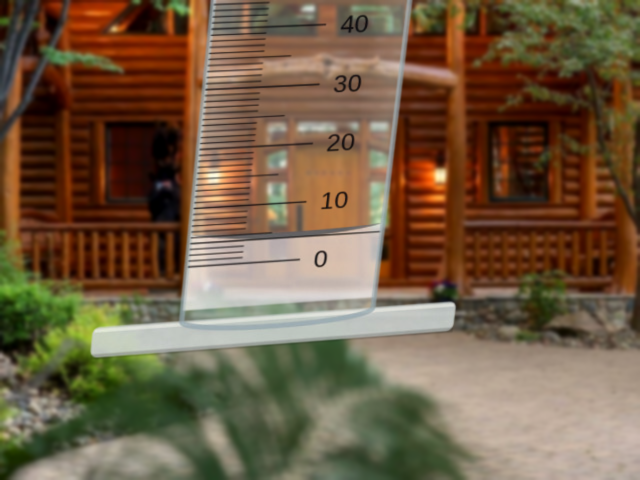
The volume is 4mL
